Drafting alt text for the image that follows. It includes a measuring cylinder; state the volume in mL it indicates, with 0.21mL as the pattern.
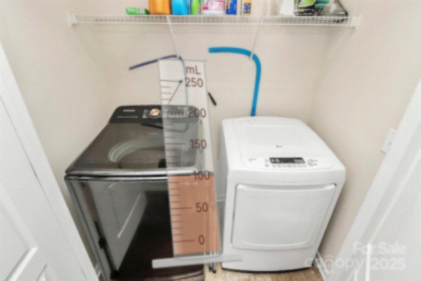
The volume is 100mL
